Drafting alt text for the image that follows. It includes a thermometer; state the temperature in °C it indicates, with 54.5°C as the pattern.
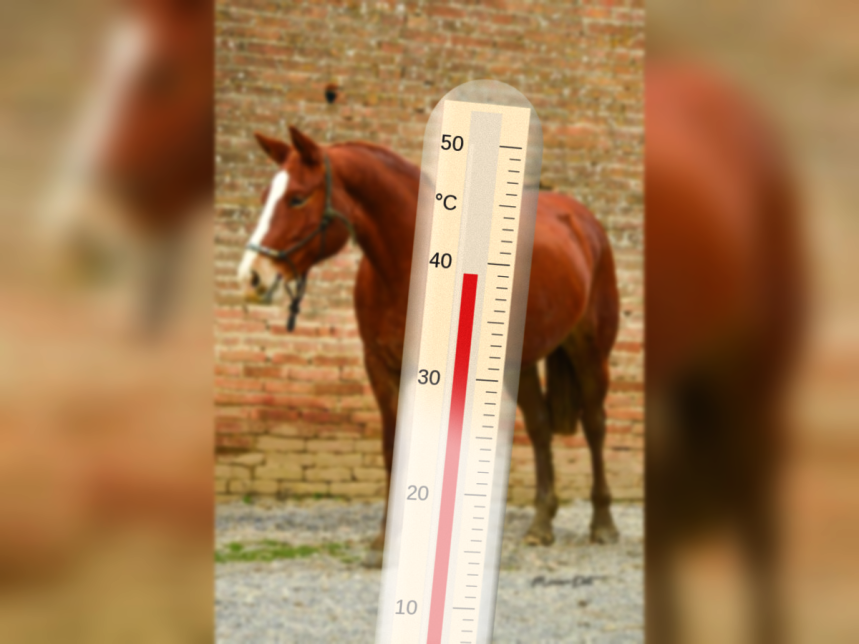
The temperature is 39°C
